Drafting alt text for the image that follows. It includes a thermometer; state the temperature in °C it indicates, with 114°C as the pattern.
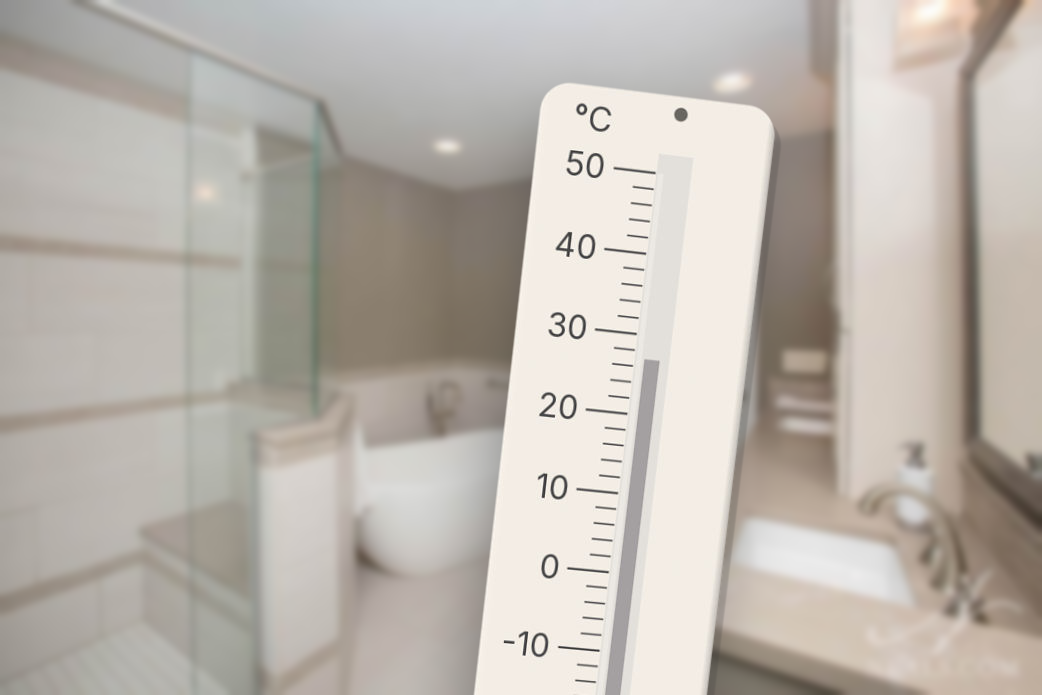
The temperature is 27°C
